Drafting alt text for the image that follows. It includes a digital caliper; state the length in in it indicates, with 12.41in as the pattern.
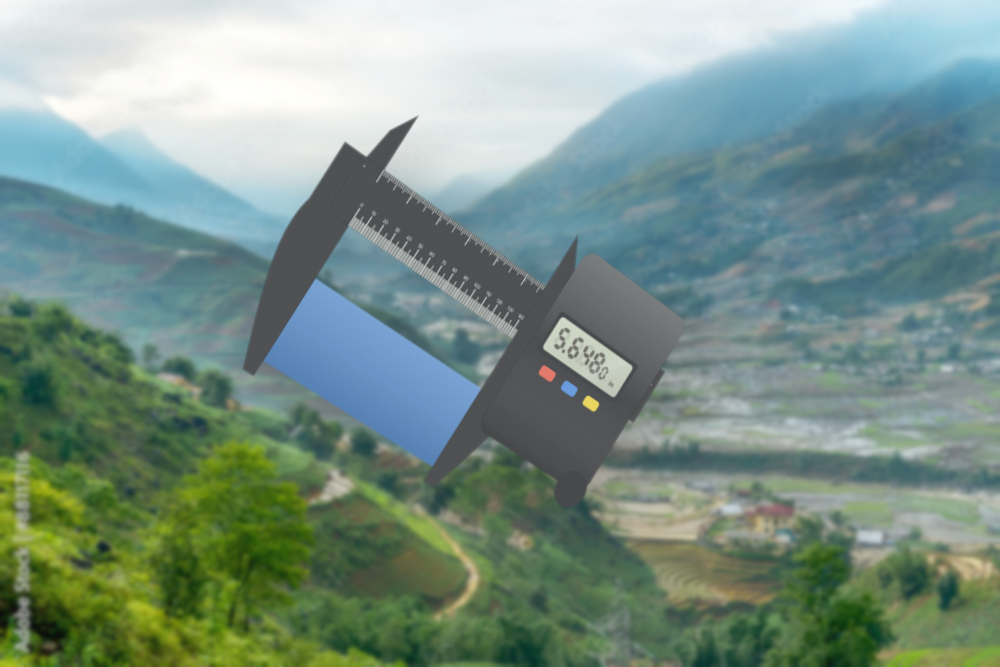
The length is 5.6480in
